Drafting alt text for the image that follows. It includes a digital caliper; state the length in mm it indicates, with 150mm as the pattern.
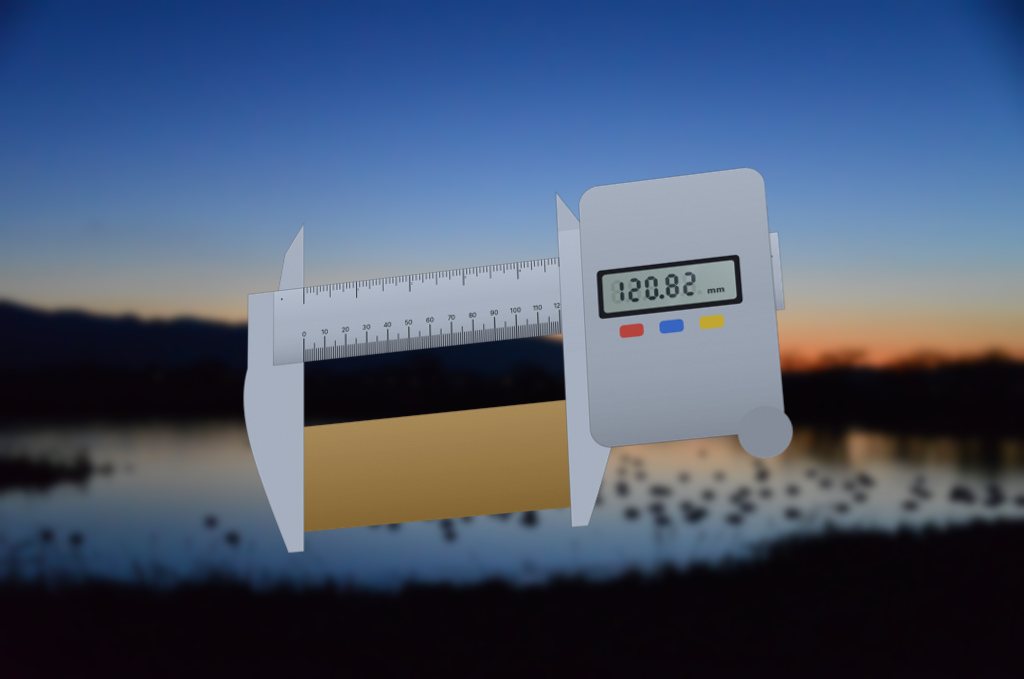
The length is 120.82mm
